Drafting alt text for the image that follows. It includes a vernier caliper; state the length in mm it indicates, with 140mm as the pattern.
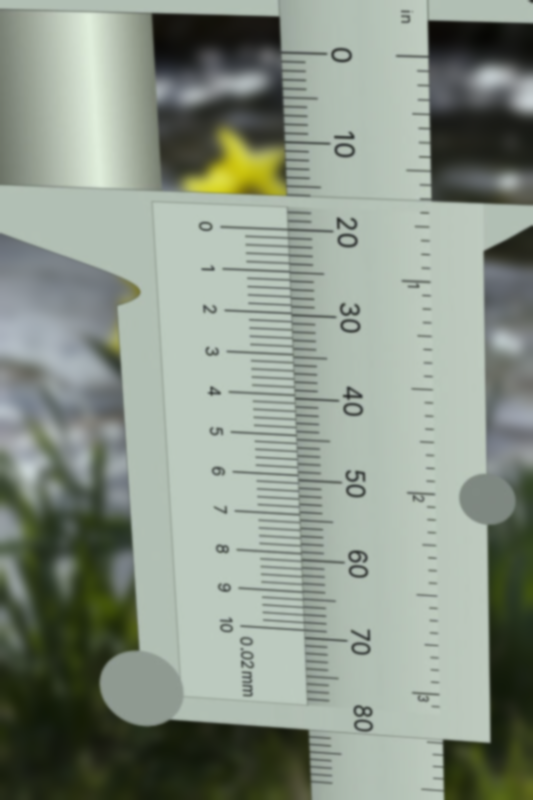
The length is 20.0mm
